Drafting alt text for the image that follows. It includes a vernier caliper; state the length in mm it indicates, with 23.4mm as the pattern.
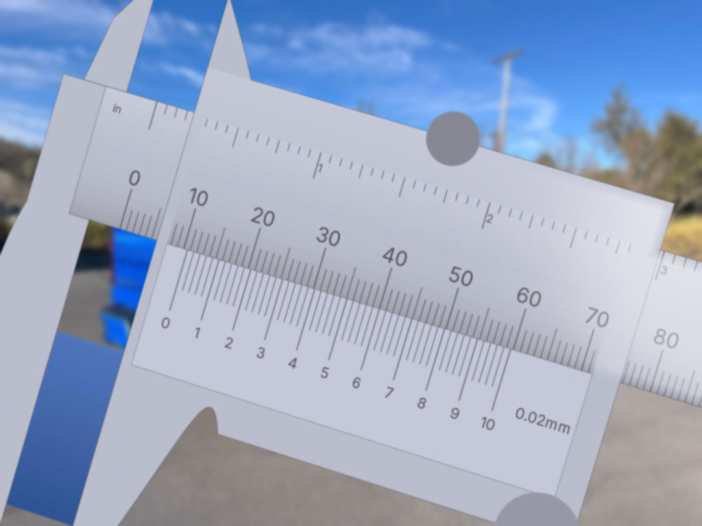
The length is 10.6mm
